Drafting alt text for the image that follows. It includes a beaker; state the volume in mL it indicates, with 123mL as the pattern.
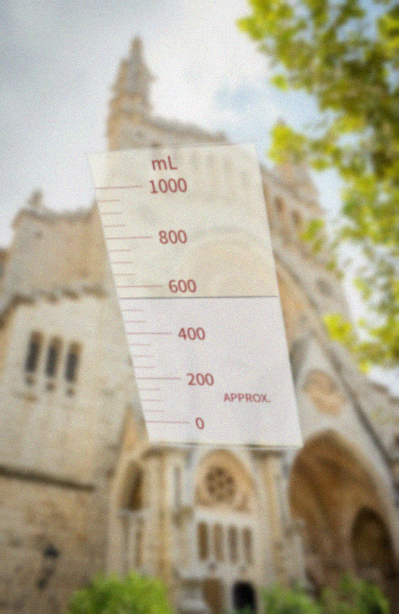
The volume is 550mL
